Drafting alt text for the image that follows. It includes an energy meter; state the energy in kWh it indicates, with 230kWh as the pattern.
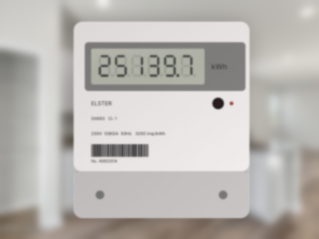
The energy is 25139.7kWh
